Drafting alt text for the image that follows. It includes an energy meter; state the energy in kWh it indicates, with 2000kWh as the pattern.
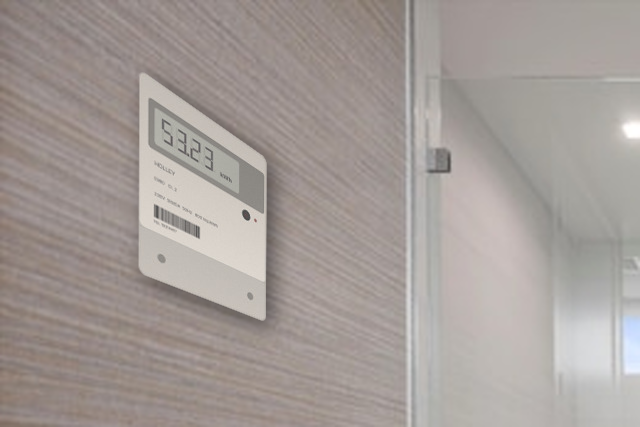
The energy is 53.23kWh
